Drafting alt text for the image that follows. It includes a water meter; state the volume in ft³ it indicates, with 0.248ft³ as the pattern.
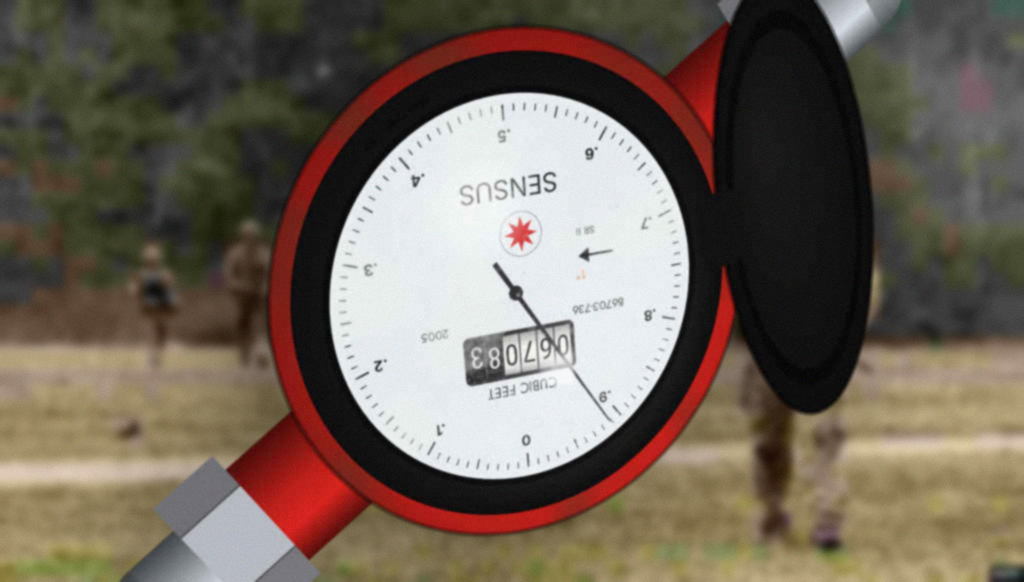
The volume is 67082.91ft³
